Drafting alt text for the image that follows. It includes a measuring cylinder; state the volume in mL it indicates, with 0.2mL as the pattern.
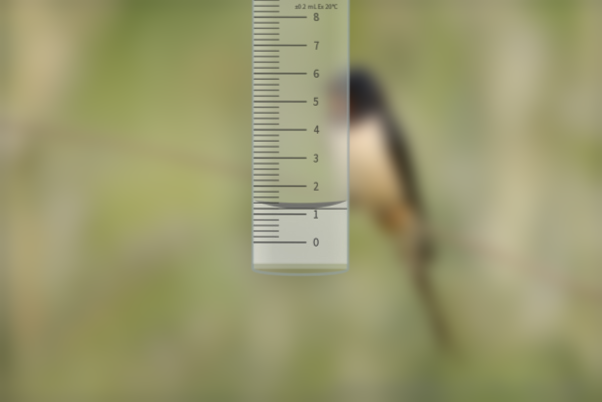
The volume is 1.2mL
